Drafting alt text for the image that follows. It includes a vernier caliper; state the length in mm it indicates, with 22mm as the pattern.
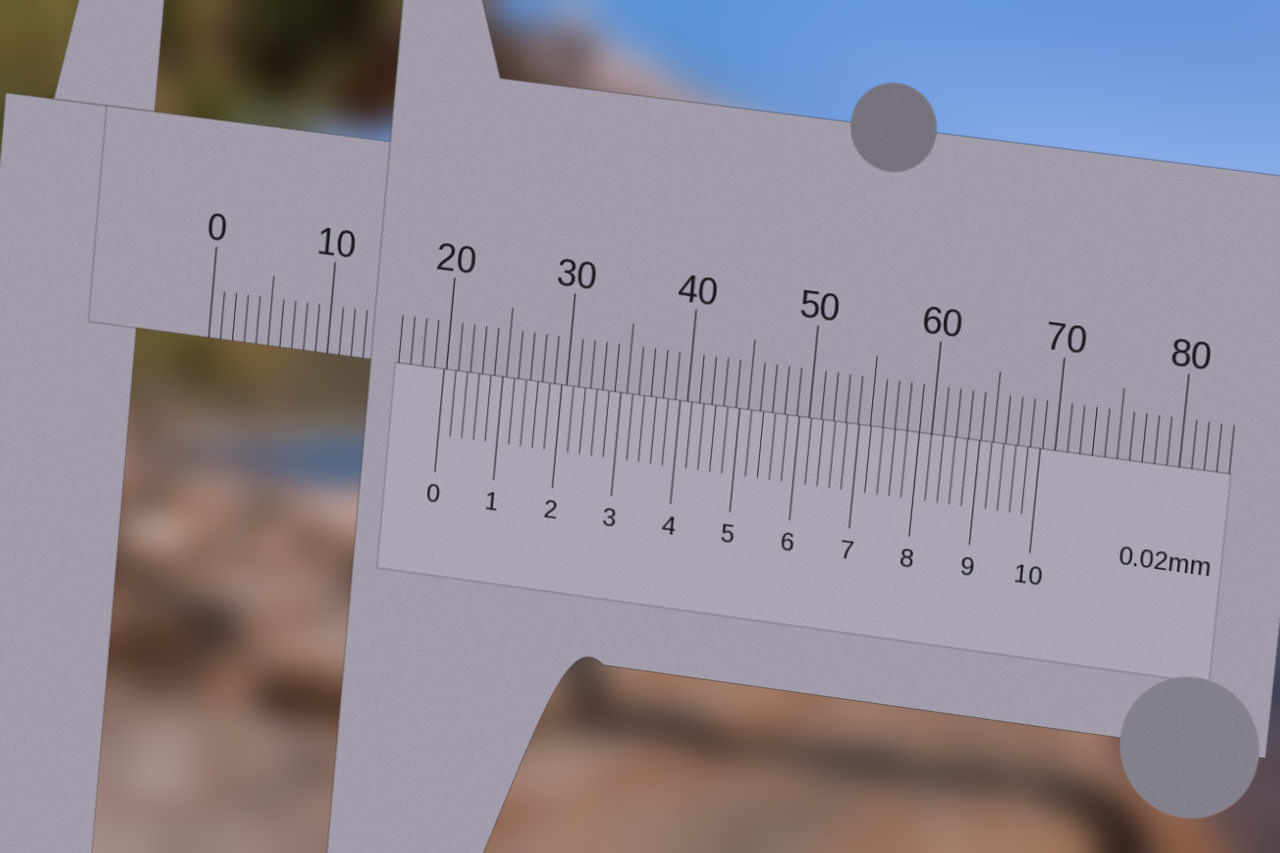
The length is 19.8mm
